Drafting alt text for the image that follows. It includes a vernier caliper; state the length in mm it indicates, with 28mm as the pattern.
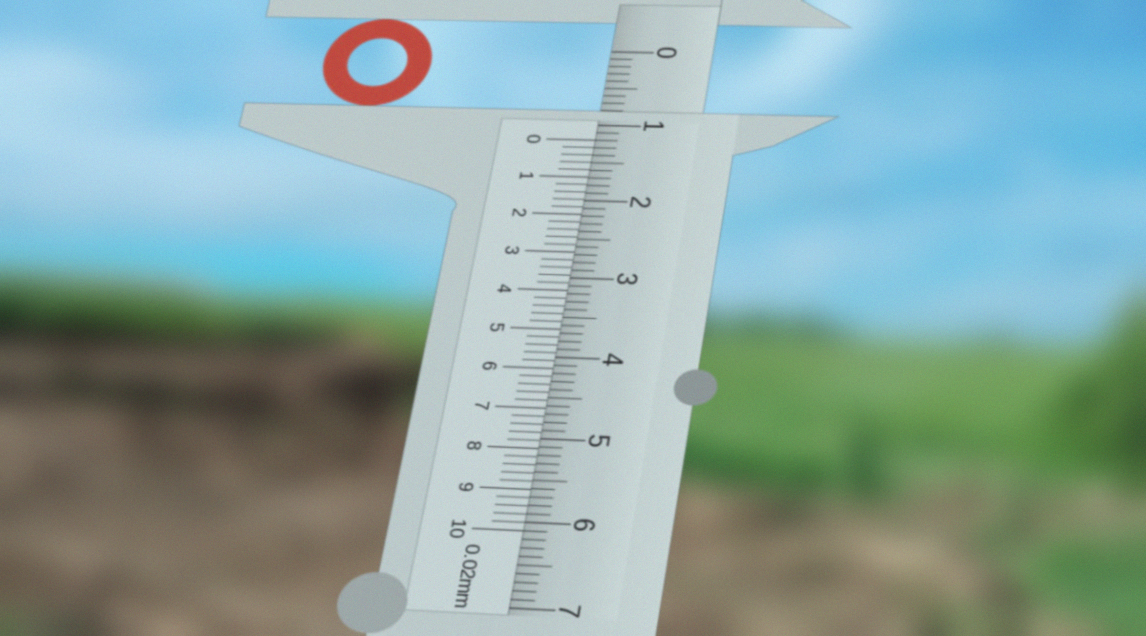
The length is 12.0mm
